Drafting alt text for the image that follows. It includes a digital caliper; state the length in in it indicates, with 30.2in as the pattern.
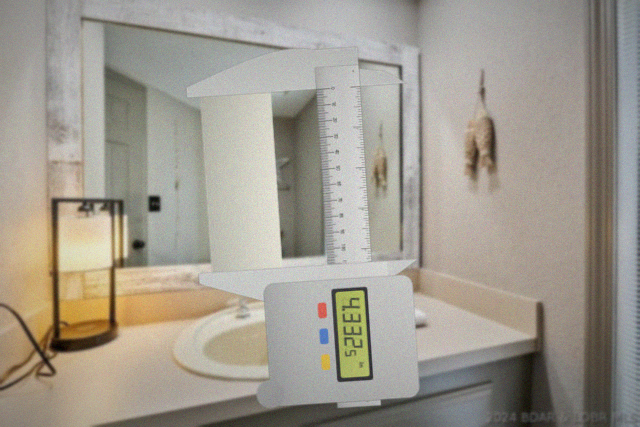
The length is 4.3325in
